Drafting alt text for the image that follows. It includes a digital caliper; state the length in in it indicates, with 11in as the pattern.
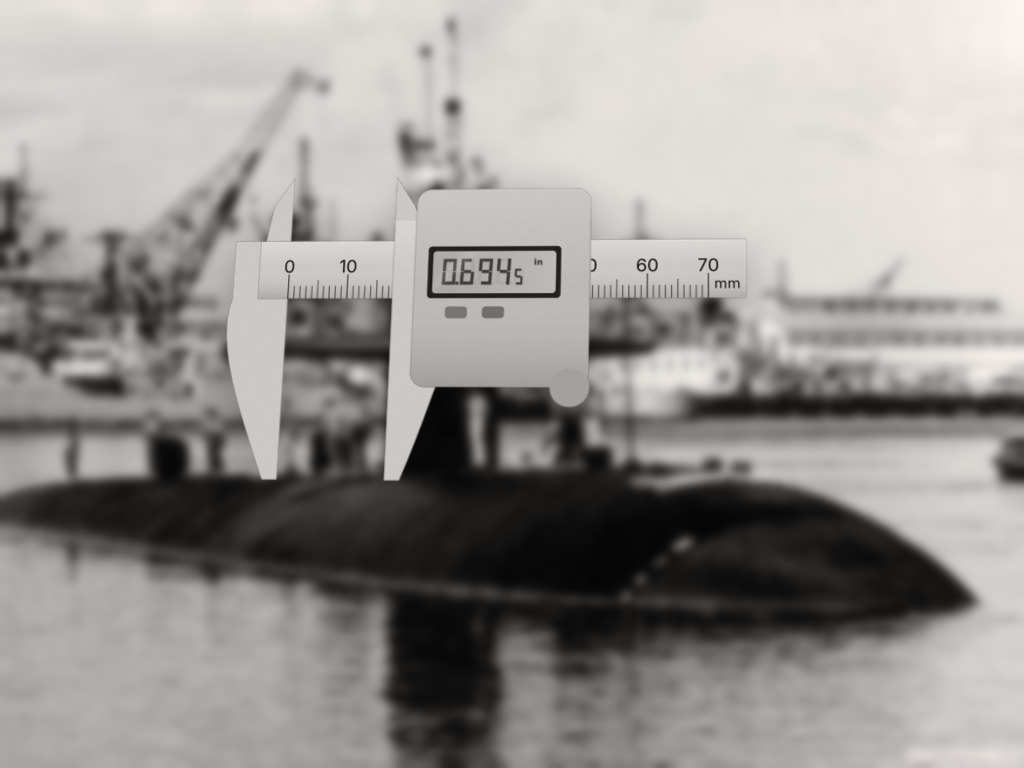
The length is 0.6945in
